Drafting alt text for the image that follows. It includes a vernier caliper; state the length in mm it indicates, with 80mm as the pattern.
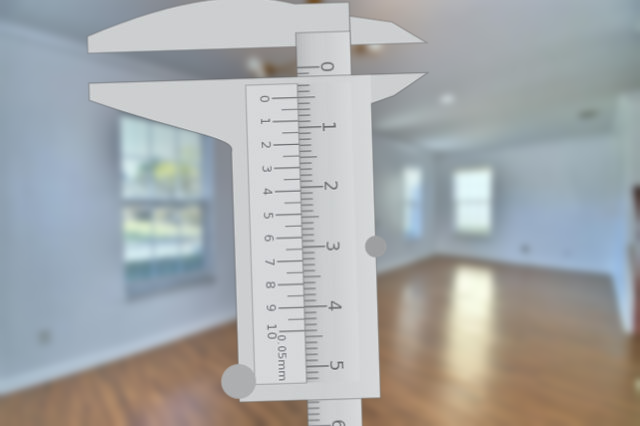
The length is 5.0mm
